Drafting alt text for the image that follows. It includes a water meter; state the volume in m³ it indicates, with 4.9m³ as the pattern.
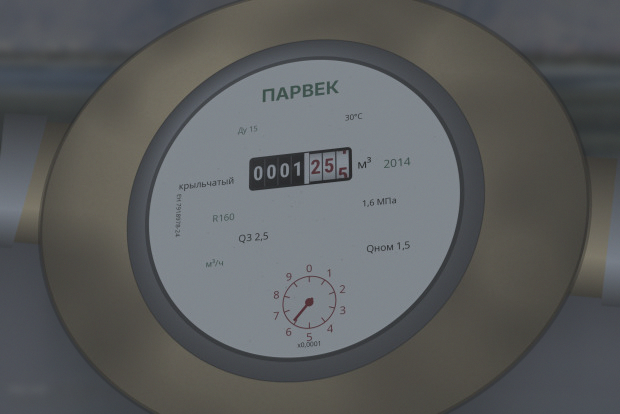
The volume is 1.2546m³
